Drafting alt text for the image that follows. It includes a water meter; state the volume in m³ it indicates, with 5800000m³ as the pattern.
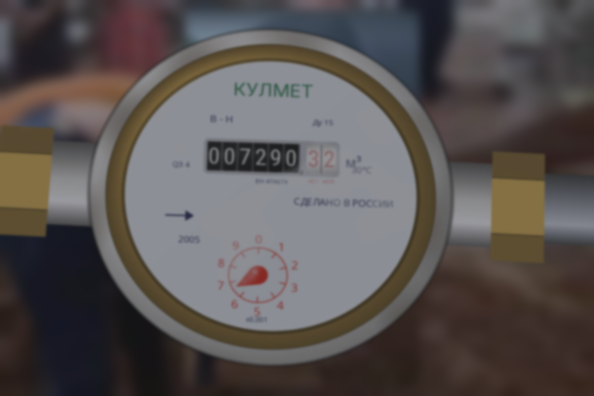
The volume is 7290.326m³
